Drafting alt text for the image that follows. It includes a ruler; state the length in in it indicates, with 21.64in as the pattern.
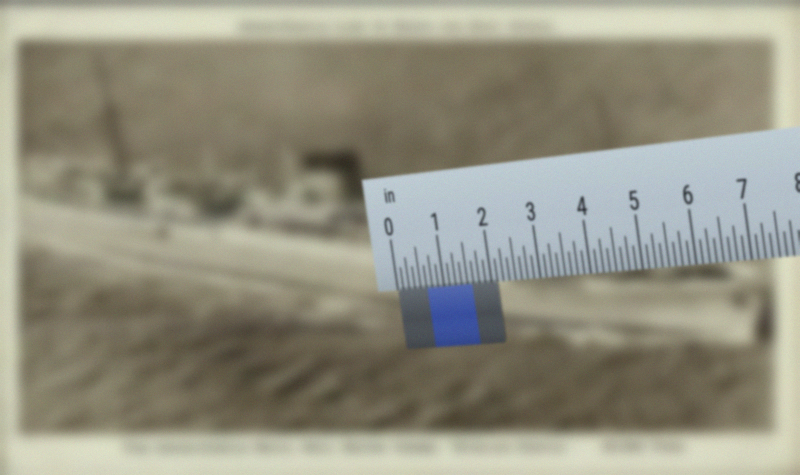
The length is 2.125in
